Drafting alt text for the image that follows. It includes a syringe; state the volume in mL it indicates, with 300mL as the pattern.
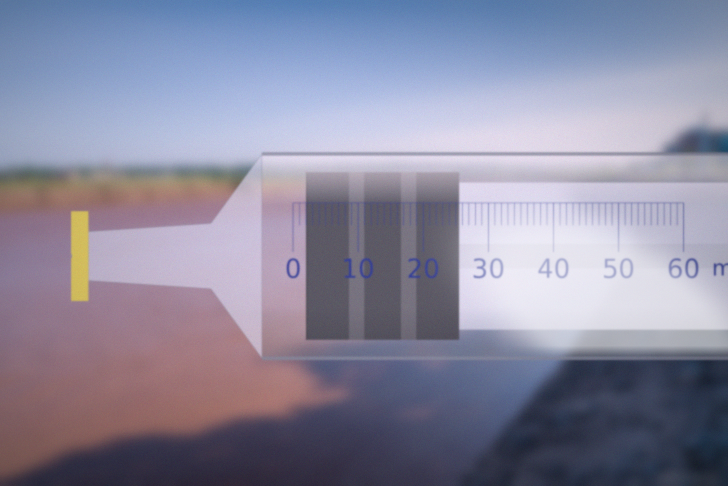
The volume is 2mL
